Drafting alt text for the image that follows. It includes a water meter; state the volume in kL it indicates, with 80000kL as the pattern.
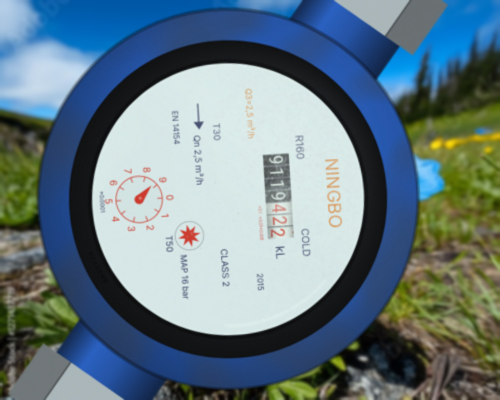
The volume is 9119.4218kL
